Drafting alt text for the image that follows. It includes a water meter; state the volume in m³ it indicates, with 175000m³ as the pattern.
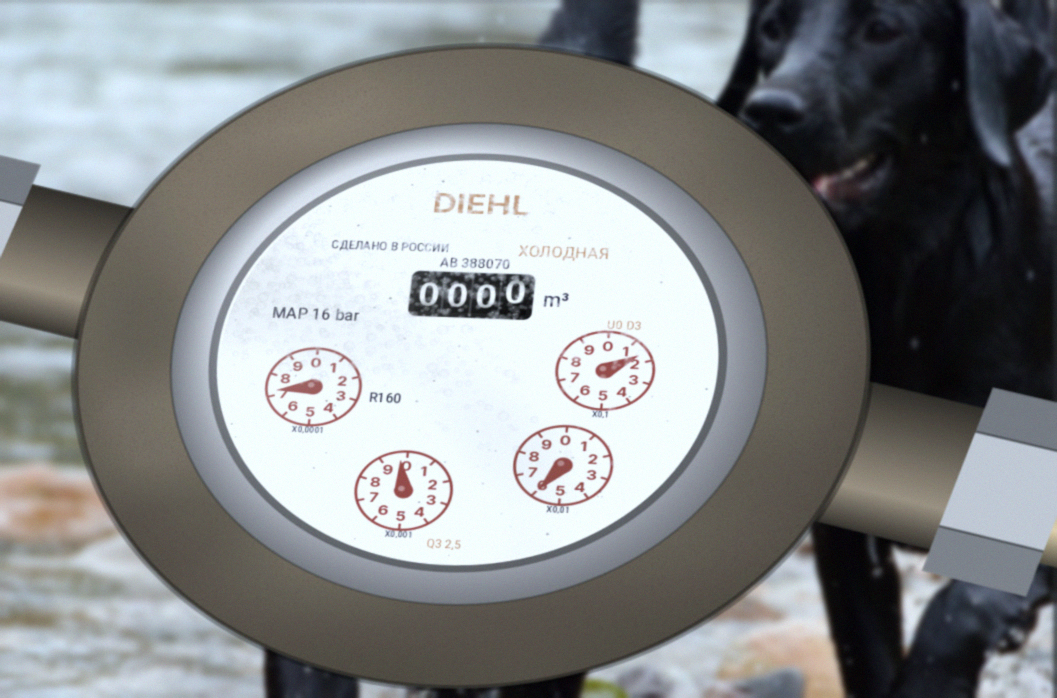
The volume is 0.1597m³
